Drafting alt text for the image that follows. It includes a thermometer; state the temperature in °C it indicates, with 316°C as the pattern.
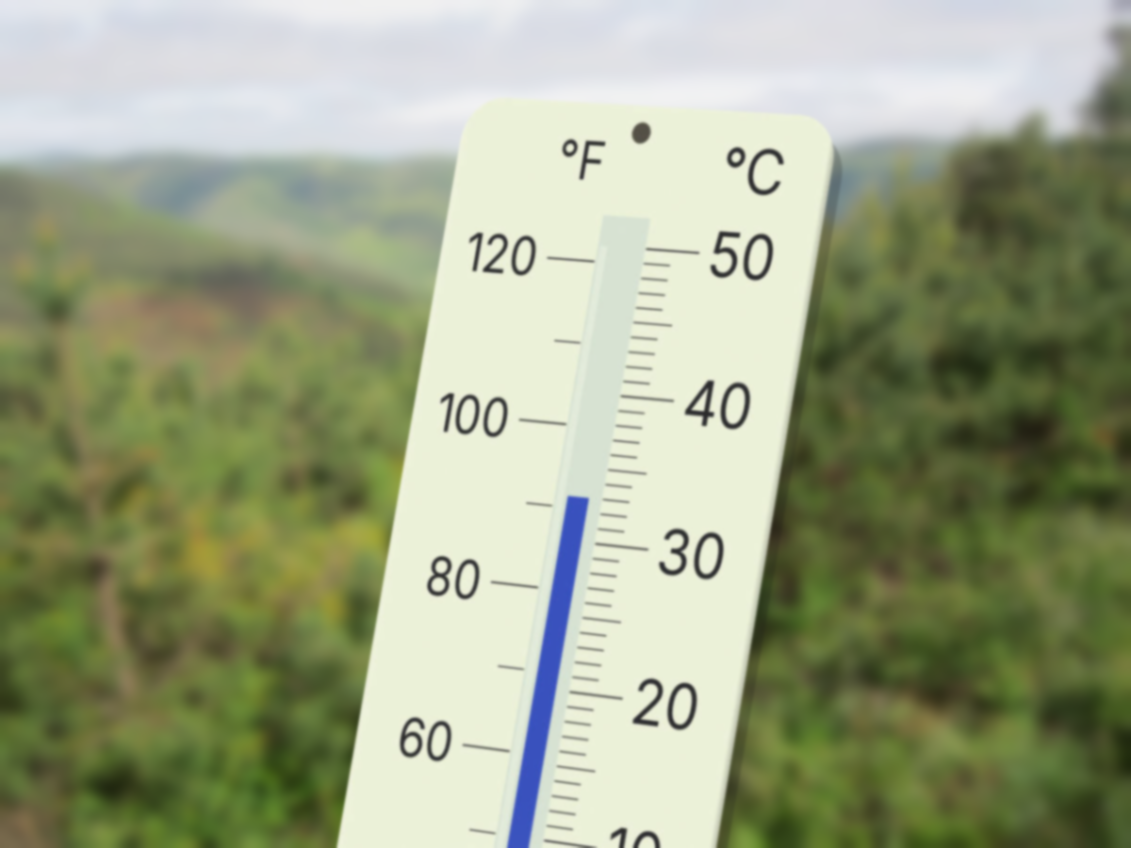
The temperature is 33°C
